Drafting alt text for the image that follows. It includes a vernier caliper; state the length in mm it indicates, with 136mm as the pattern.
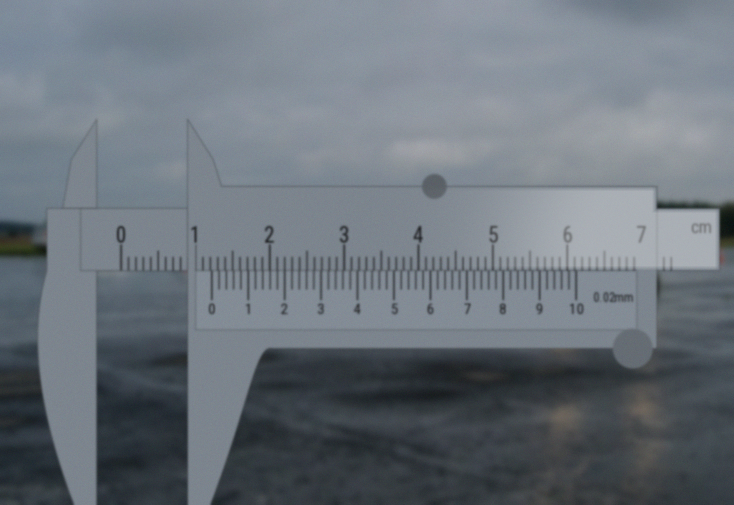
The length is 12.2mm
